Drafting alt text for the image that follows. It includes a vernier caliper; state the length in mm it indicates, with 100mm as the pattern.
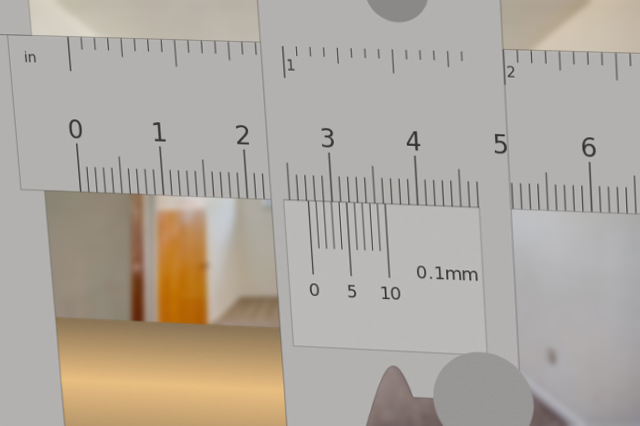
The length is 27.2mm
